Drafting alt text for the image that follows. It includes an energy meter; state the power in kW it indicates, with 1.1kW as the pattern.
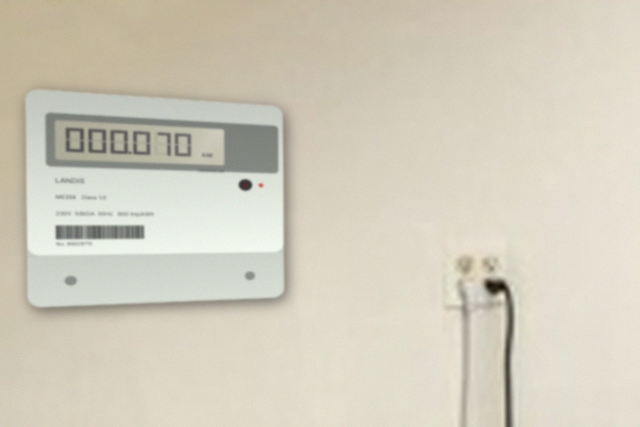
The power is 0.070kW
